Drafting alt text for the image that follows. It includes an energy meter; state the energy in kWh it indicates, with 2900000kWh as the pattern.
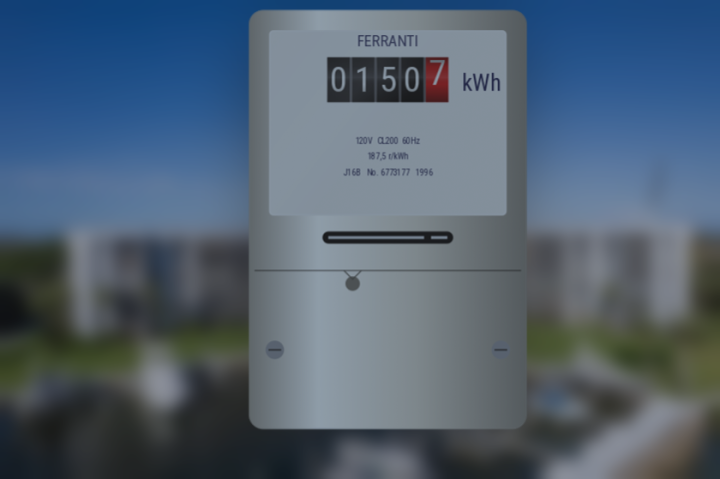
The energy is 150.7kWh
